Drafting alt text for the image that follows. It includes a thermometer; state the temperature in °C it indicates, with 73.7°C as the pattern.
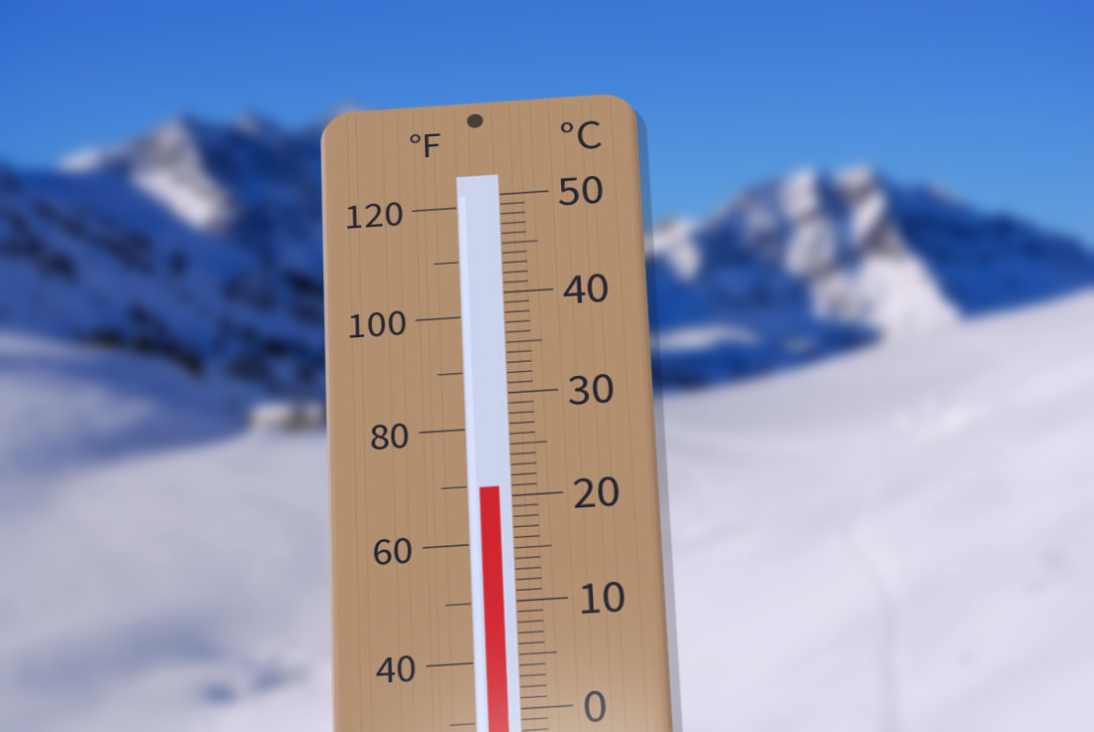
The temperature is 21°C
